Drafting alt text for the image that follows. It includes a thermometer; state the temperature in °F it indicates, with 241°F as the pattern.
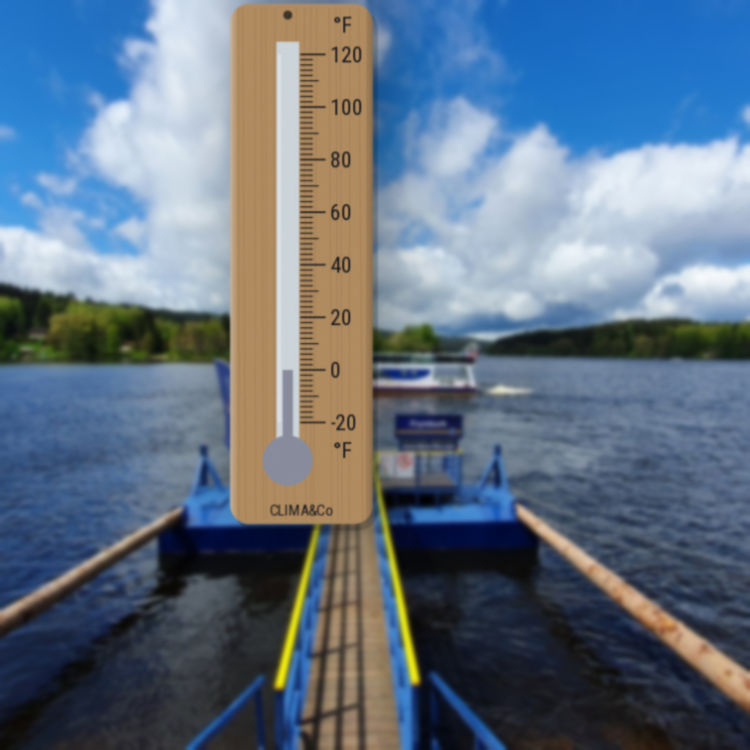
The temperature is 0°F
